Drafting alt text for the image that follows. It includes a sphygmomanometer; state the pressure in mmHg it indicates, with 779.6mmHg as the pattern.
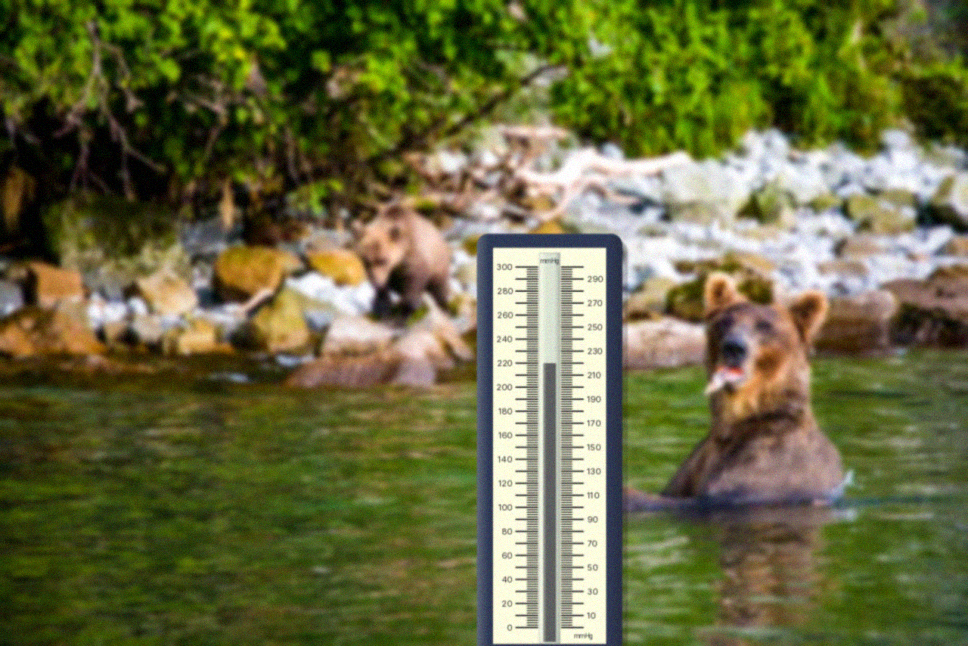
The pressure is 220mmHg
